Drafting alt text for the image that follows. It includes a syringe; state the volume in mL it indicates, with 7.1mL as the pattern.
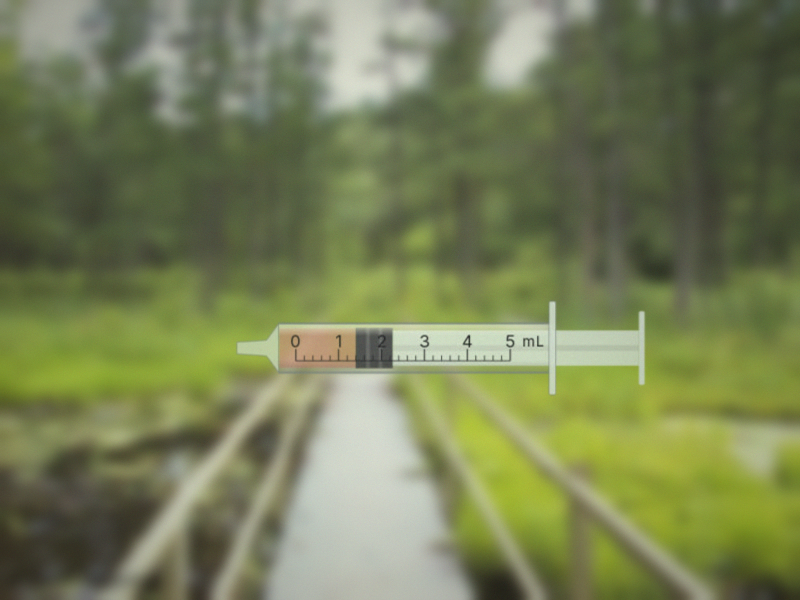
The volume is 1.4mL
